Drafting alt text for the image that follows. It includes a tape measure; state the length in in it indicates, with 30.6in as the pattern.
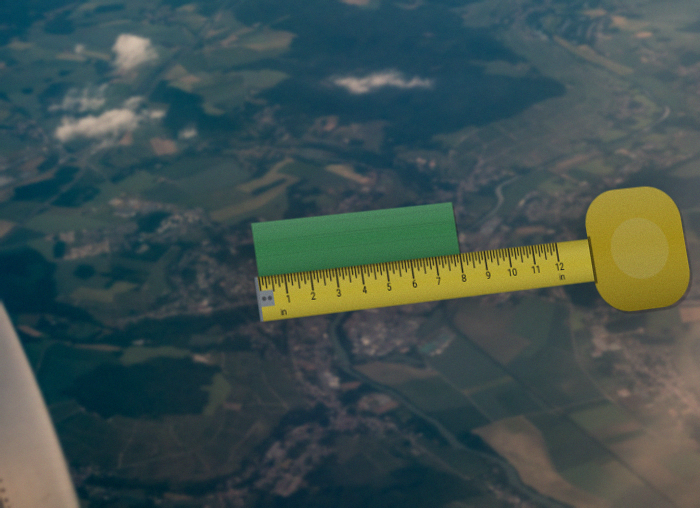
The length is 8in
